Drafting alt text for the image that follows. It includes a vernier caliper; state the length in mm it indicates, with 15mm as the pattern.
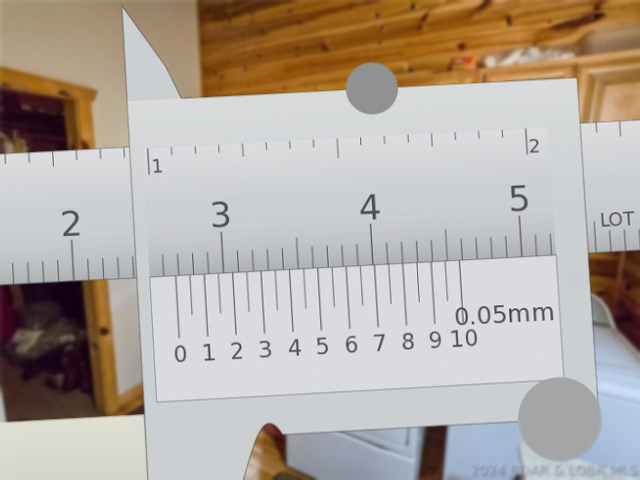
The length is 26.8mm
